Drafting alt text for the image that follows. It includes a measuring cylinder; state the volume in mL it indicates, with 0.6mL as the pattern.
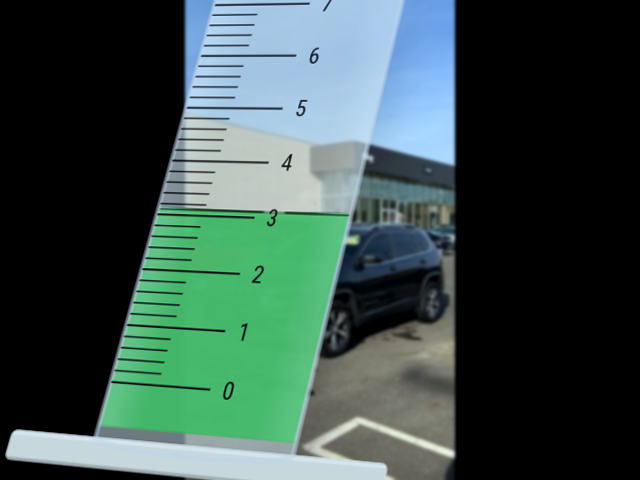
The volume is 3.1mL
